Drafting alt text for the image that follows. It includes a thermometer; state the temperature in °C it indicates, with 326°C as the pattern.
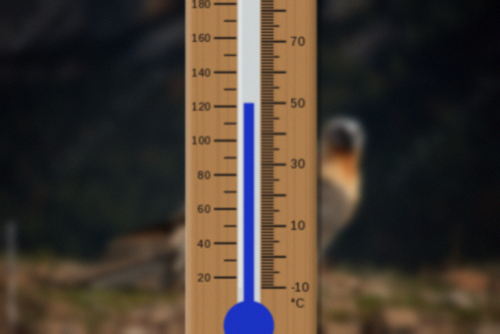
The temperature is 50°C
